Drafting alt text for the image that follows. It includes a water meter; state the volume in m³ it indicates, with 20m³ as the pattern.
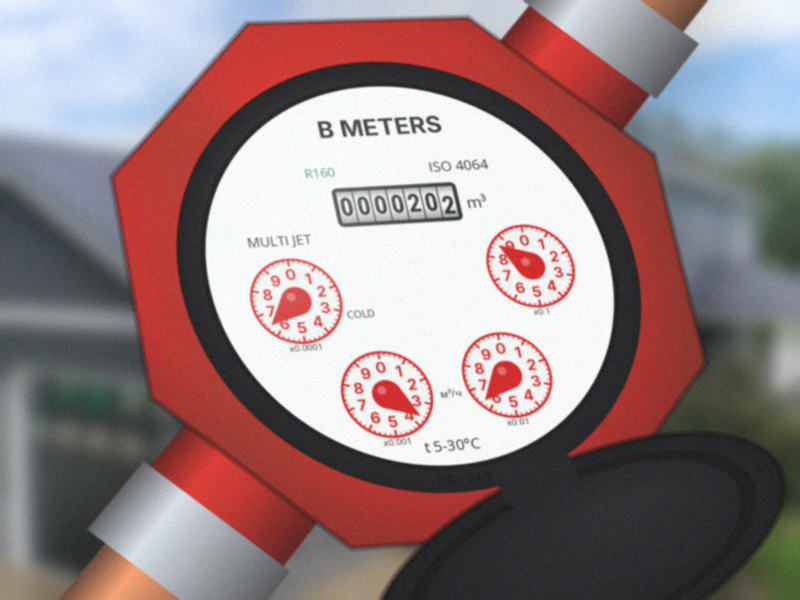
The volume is 201.8636m³
